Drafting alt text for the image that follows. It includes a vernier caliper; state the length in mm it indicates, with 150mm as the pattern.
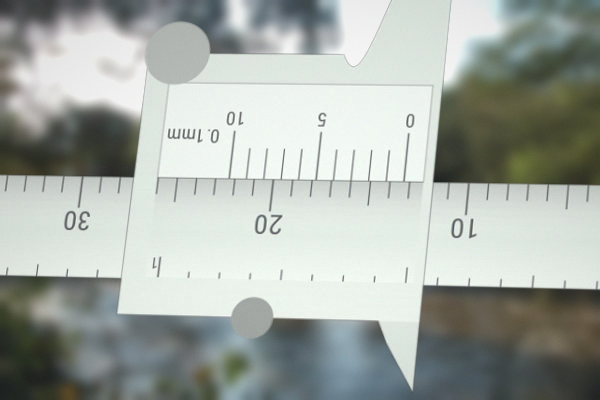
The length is 13.3mm
